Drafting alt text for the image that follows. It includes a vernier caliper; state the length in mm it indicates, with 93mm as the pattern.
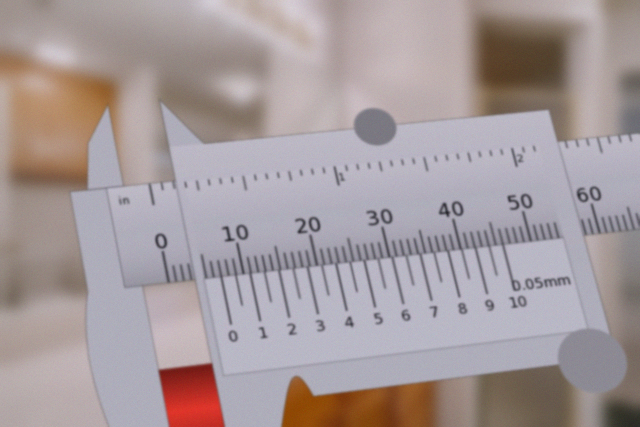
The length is 7.0mm
